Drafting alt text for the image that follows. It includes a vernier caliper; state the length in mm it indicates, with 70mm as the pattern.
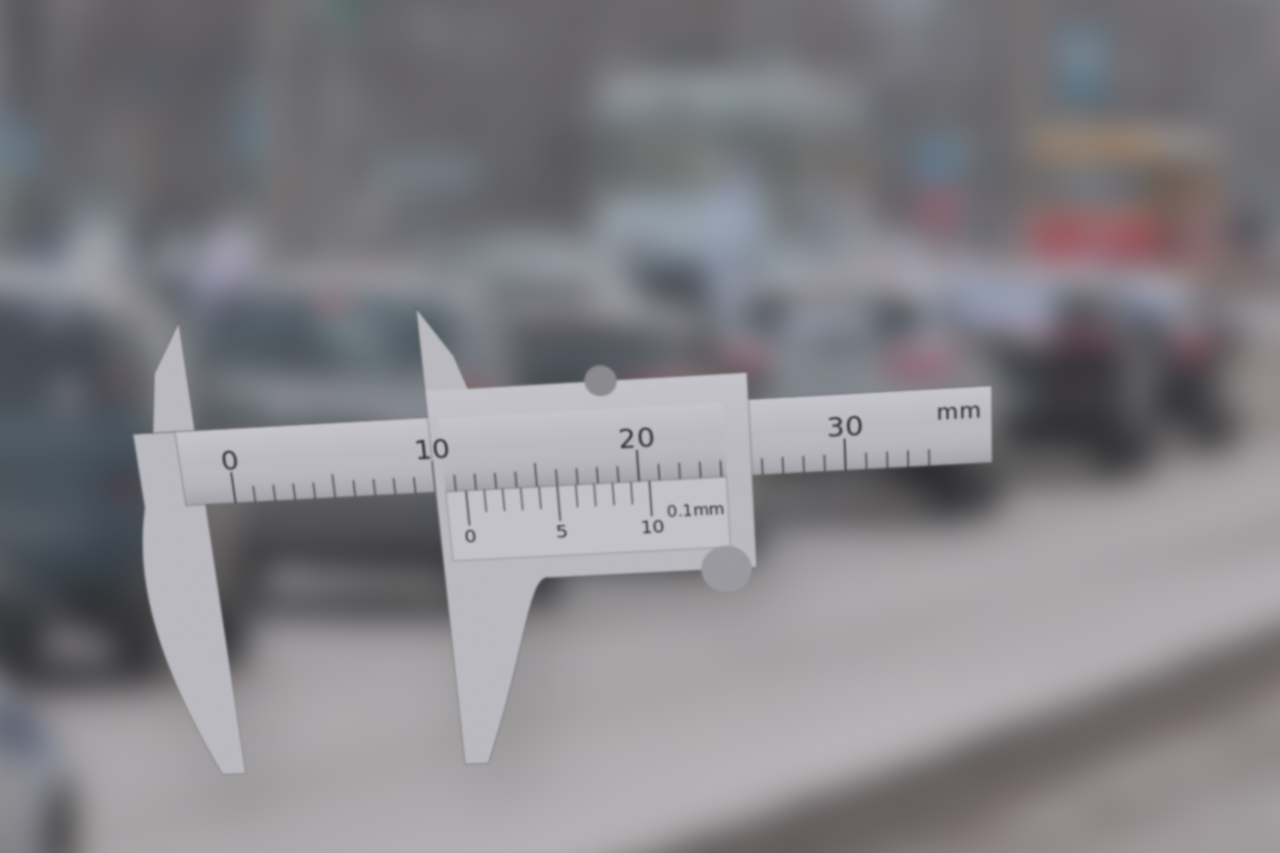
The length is 11.5mm
